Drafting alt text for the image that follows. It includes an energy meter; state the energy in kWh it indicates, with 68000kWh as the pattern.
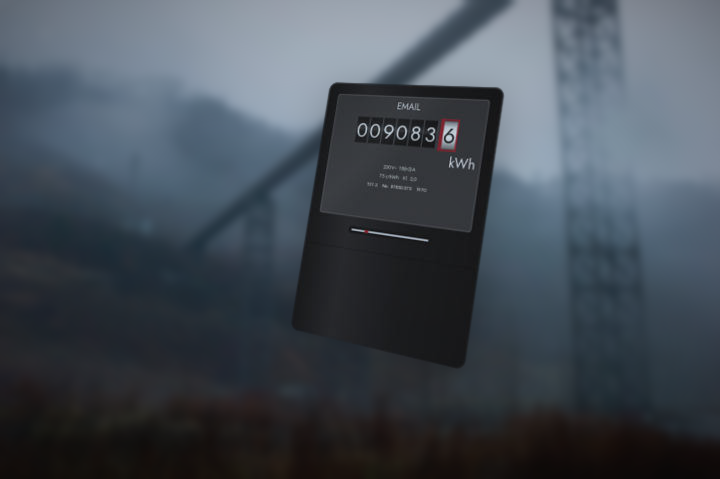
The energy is 9083.6kWh
